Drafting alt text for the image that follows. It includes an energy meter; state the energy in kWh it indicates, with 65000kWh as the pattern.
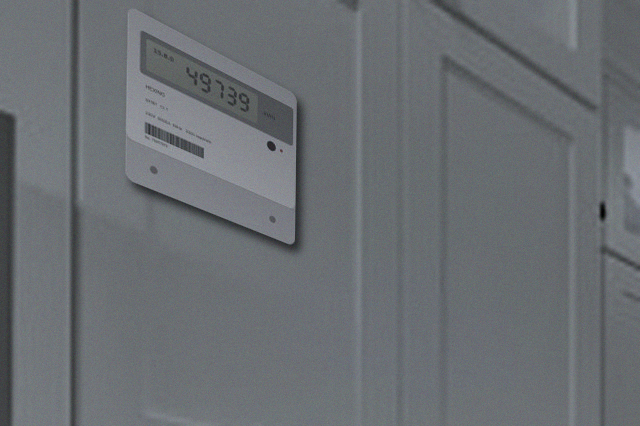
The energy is 49739kWh
